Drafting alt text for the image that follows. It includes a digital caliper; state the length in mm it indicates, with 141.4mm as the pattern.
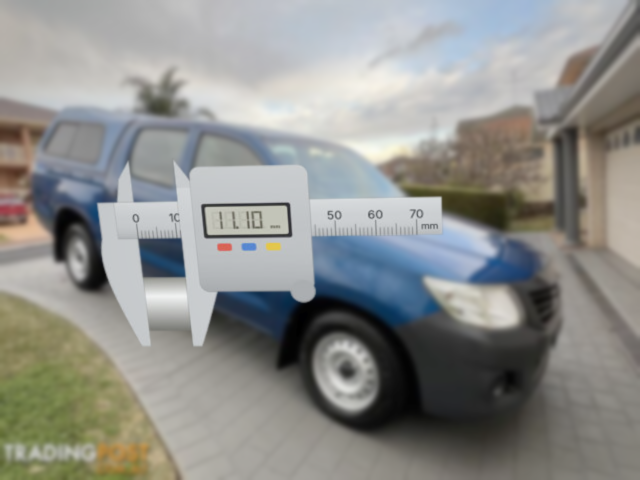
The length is 11.10mm
